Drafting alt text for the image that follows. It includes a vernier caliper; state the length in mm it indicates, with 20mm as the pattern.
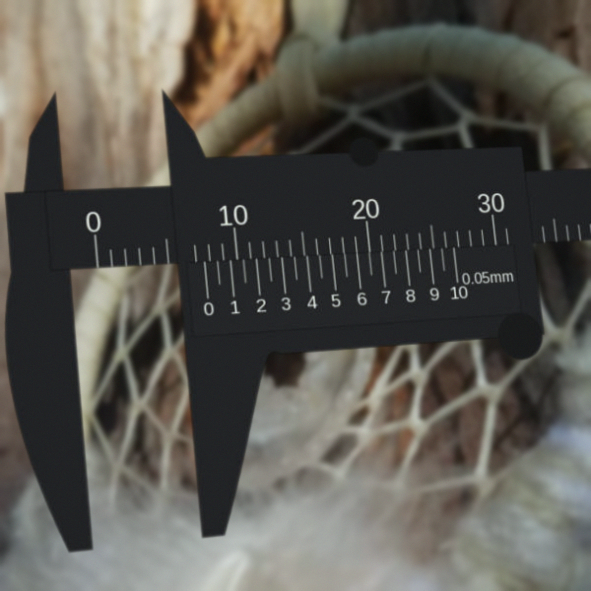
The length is 7.6mm
